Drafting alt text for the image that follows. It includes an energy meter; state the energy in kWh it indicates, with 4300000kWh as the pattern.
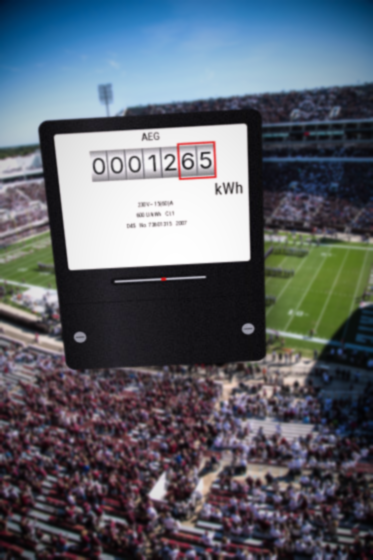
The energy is 12.65kWh
